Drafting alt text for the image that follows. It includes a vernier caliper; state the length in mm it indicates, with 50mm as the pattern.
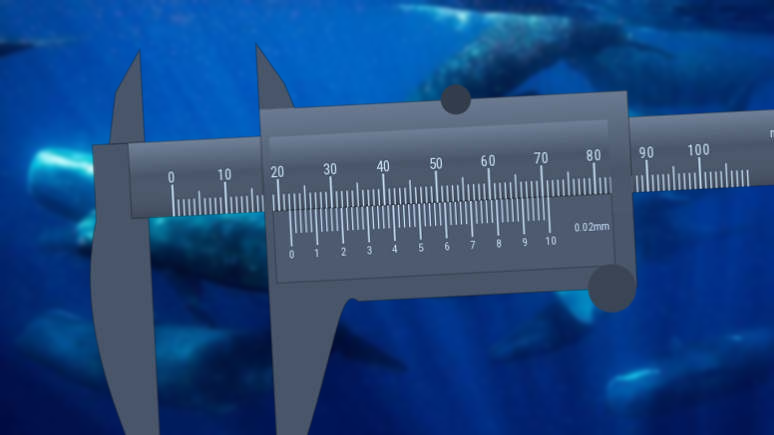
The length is 22.0mm
